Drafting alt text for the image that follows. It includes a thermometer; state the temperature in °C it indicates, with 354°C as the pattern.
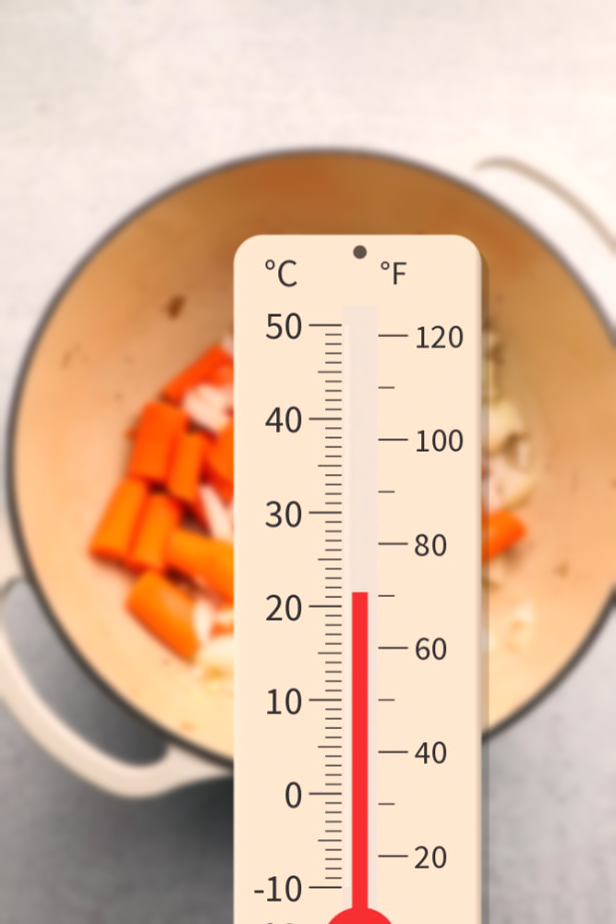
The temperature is 21.5°C
